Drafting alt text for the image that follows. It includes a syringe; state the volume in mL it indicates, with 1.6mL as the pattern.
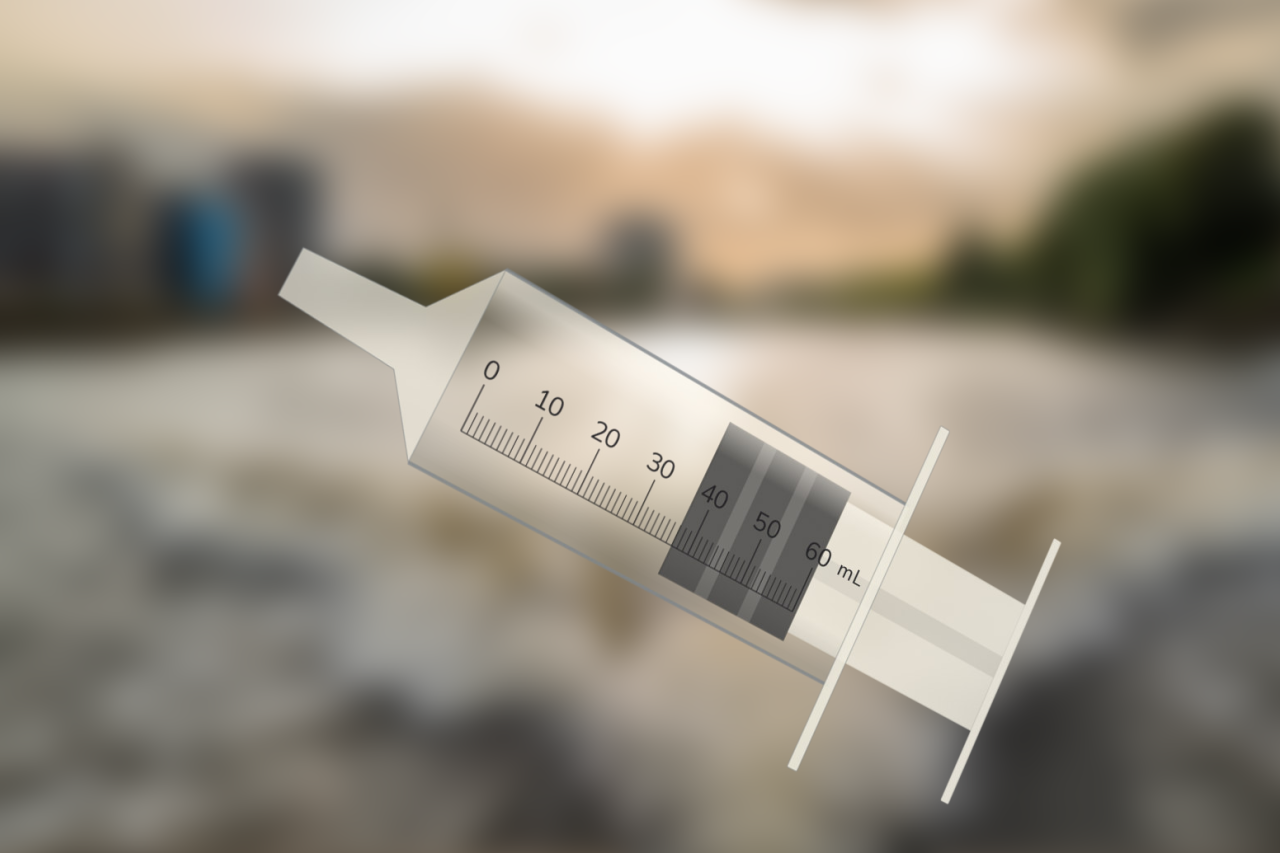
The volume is 37mL
